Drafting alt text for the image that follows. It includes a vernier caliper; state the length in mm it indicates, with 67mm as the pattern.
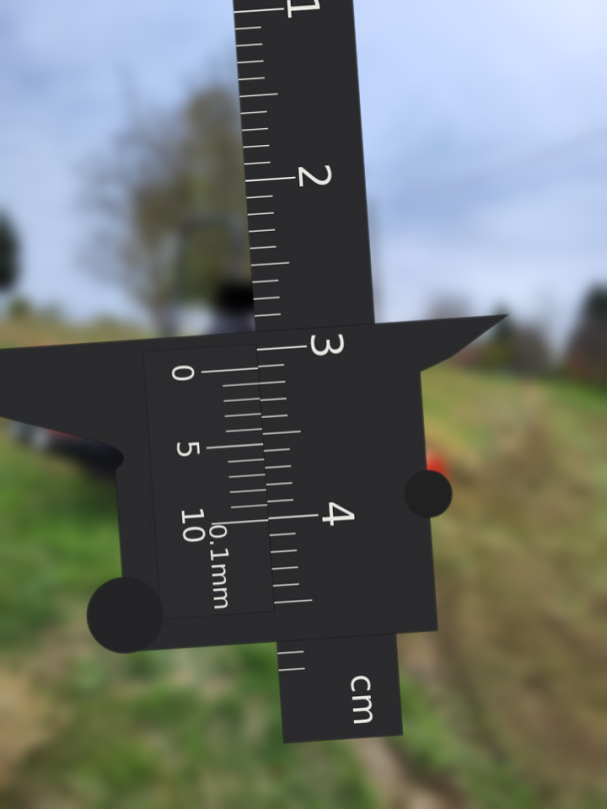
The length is 31.1mm
